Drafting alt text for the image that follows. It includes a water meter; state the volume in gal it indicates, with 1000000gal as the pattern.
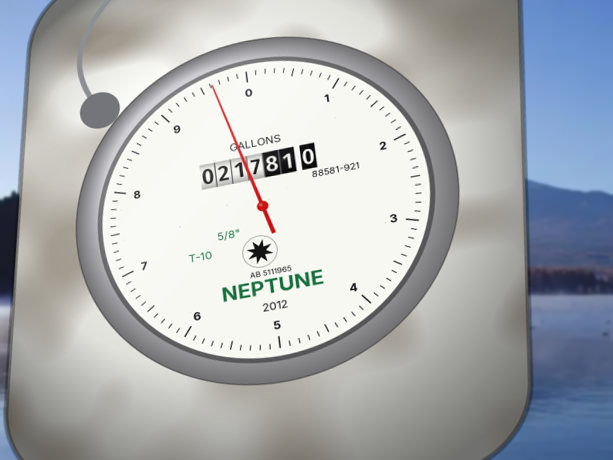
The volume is 217809.6gal
